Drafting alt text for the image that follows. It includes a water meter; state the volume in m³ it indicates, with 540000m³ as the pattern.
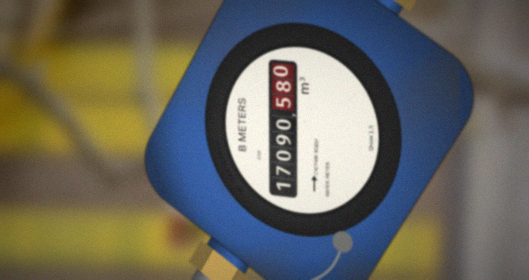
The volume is 17090.580m³
